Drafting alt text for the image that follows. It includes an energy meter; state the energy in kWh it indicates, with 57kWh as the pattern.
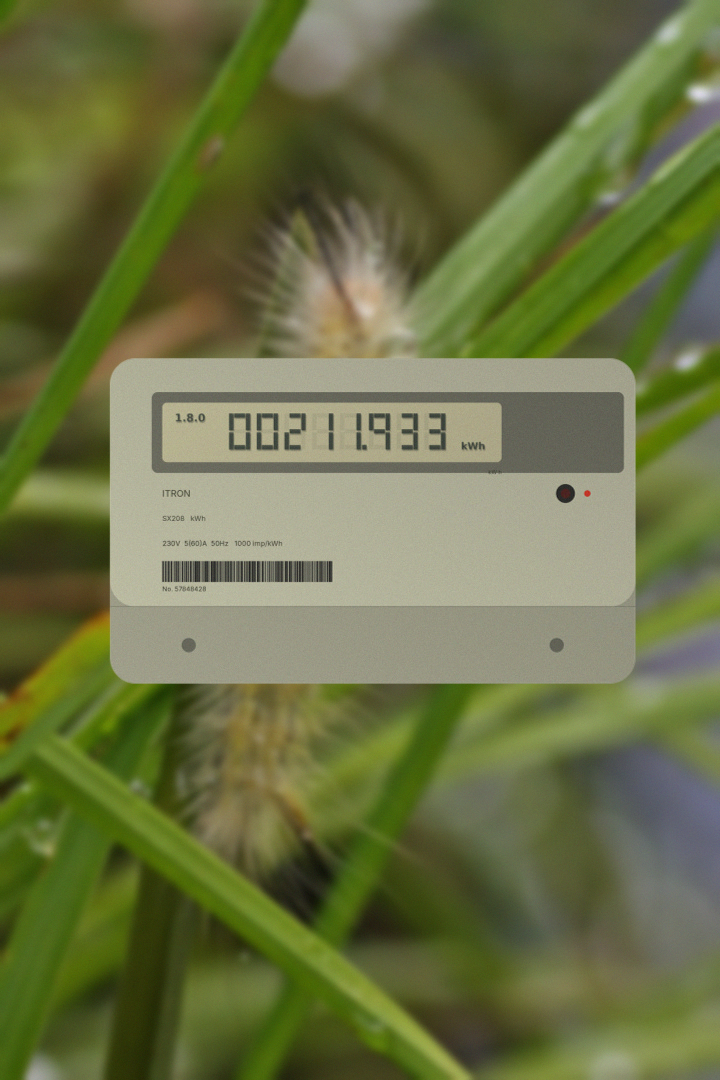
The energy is 211.933kWh
